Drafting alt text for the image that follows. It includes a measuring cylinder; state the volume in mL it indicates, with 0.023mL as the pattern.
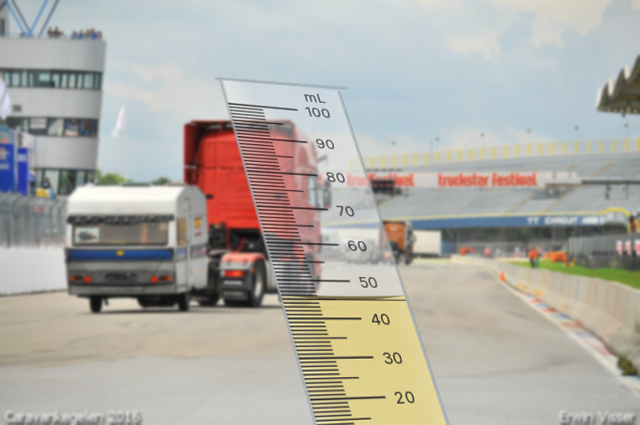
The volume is 45mL
